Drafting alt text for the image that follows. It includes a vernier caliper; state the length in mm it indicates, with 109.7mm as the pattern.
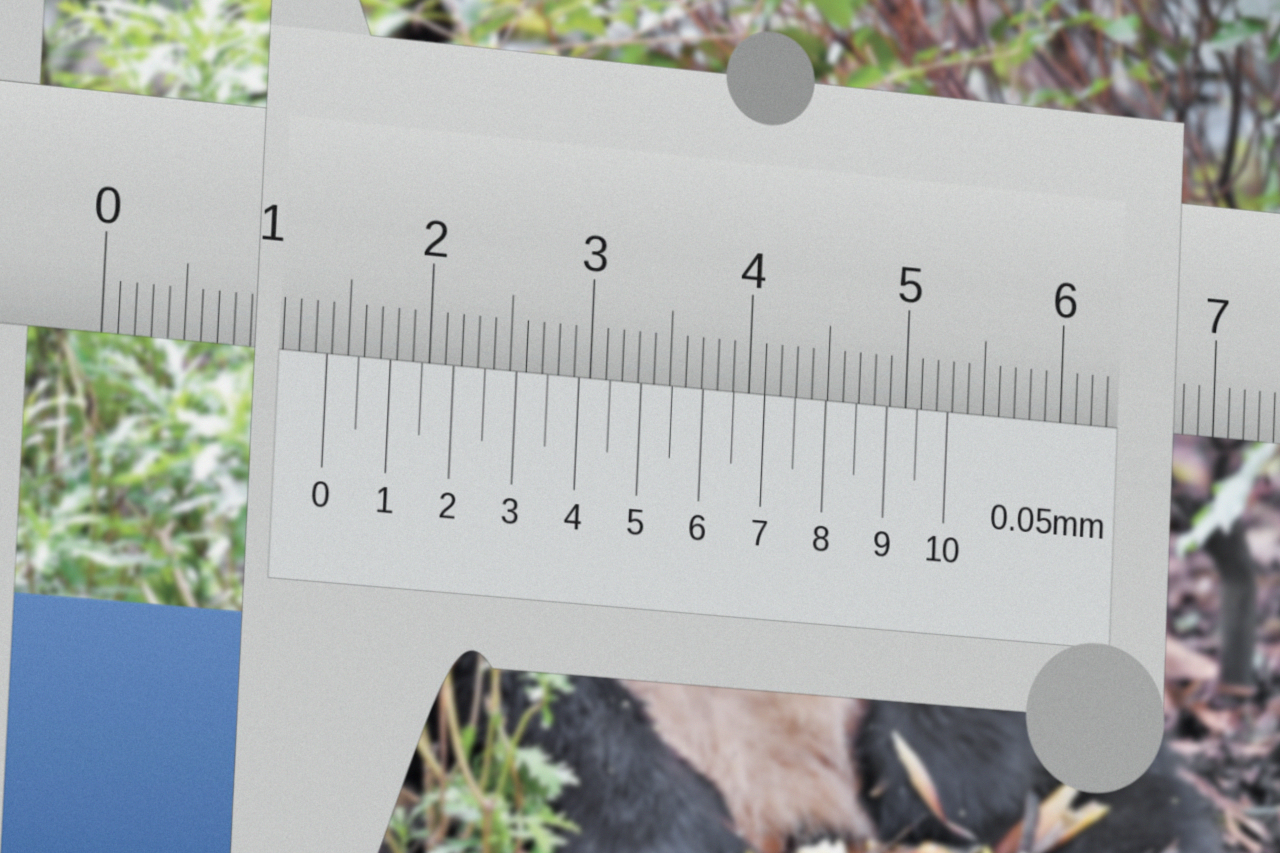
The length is 13.7mm
